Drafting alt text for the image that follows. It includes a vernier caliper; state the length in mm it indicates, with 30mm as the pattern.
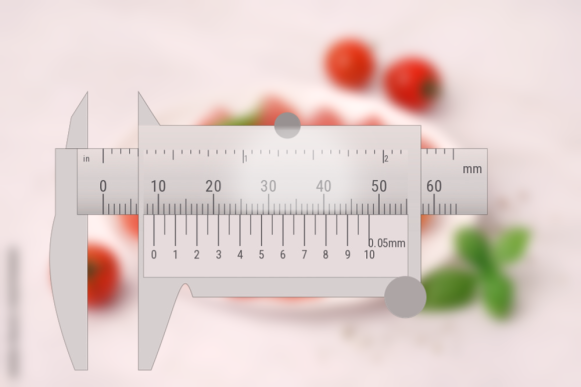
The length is 9.2mm
